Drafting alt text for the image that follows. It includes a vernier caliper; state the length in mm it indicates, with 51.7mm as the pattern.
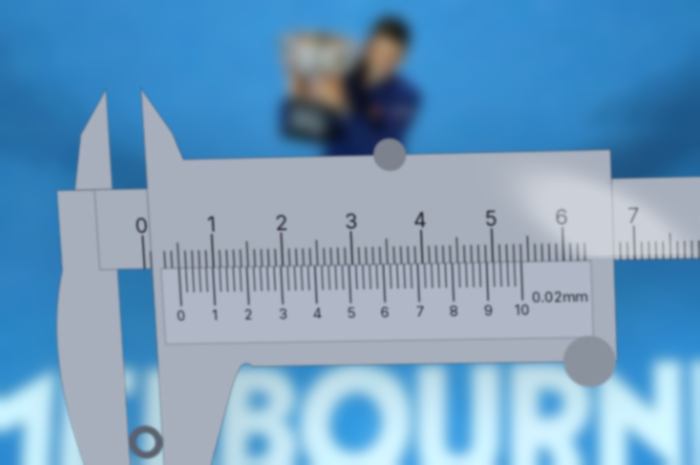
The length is 5.0mm
